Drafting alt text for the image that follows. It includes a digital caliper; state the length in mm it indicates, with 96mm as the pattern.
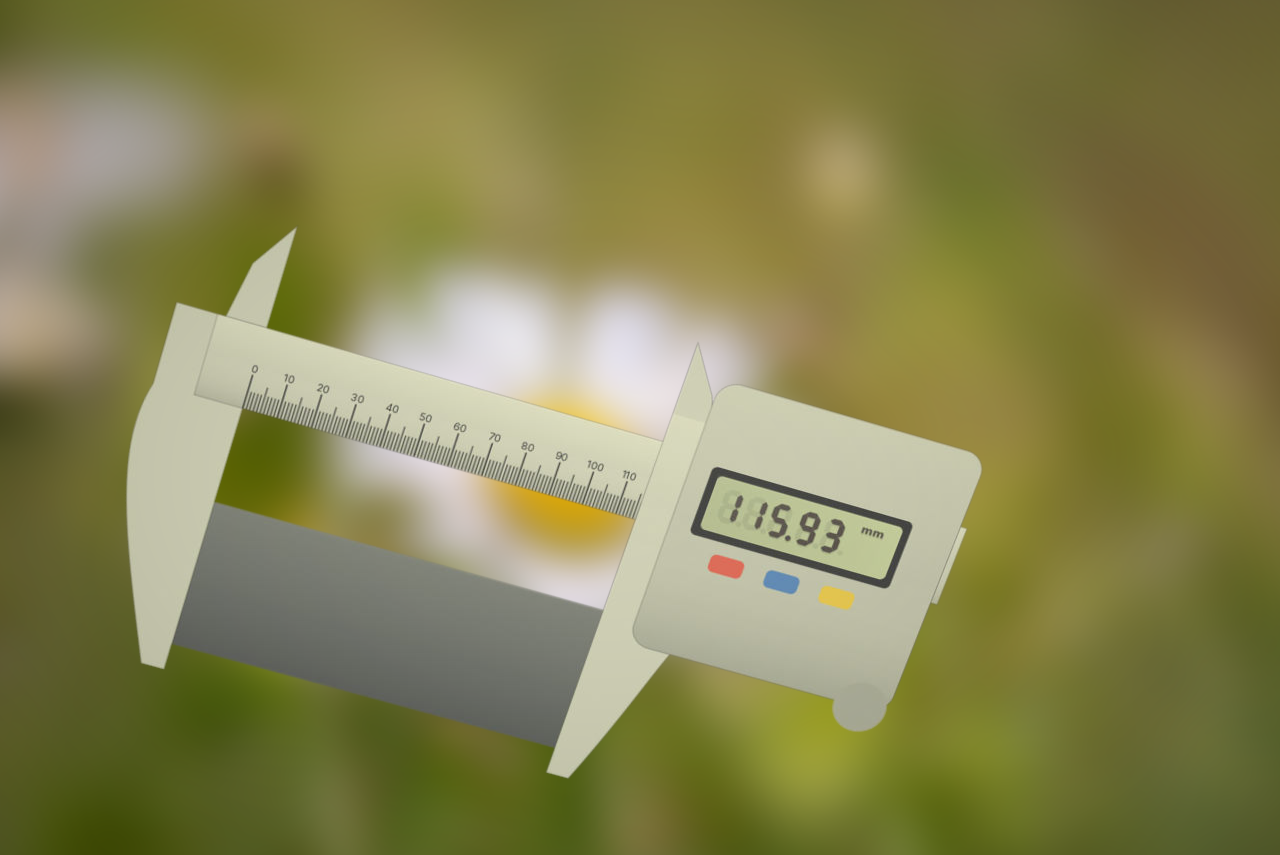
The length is 115.93mm
